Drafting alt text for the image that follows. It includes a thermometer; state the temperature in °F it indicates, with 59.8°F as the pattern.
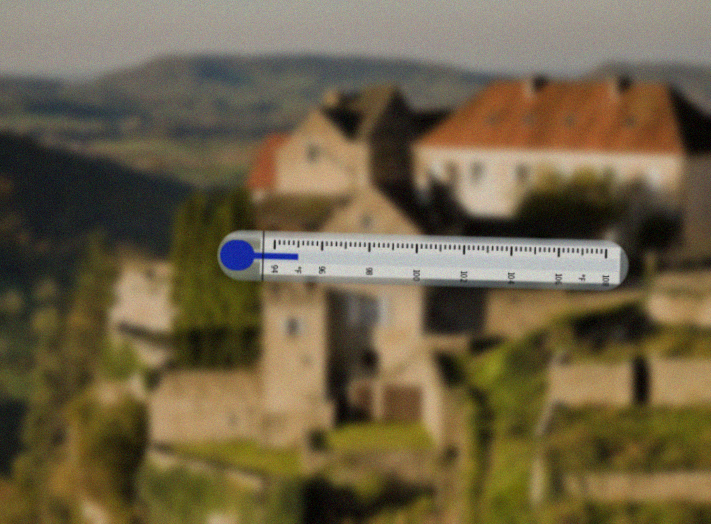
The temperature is 95°F
